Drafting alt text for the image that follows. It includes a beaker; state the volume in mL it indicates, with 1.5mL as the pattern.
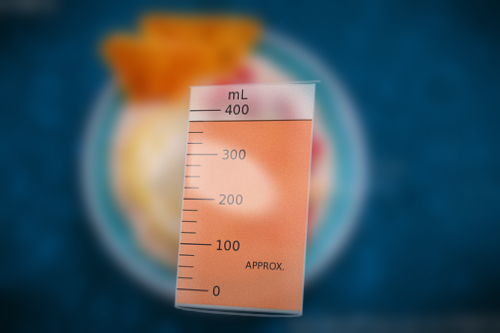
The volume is 375mL
